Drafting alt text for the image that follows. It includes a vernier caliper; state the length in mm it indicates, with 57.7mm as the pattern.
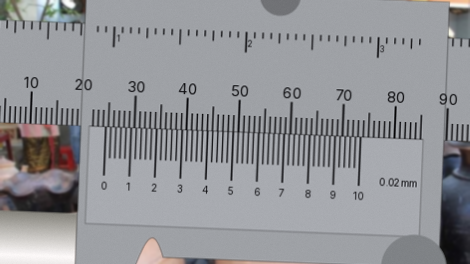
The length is 24.5mm
